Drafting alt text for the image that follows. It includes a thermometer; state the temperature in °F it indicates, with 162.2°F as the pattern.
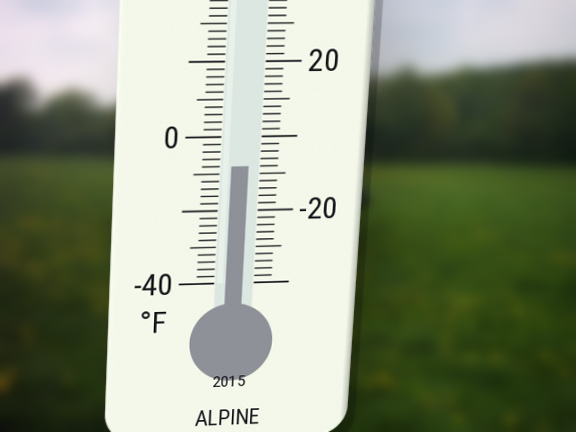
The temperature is -8°F
